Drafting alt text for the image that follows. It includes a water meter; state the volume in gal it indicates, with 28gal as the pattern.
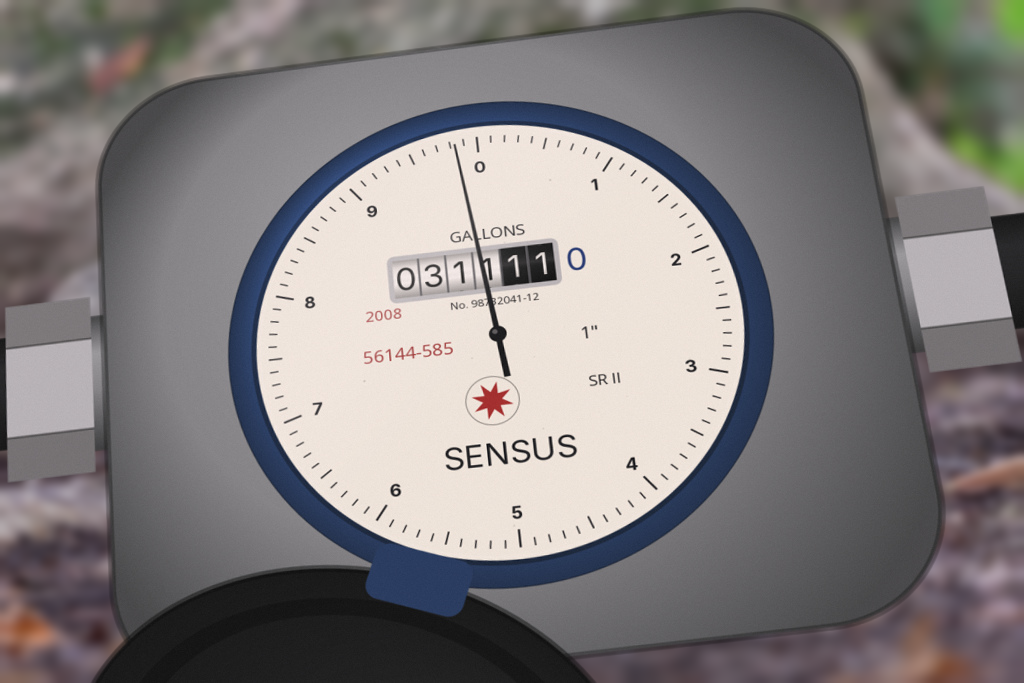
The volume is 311109.8gal
